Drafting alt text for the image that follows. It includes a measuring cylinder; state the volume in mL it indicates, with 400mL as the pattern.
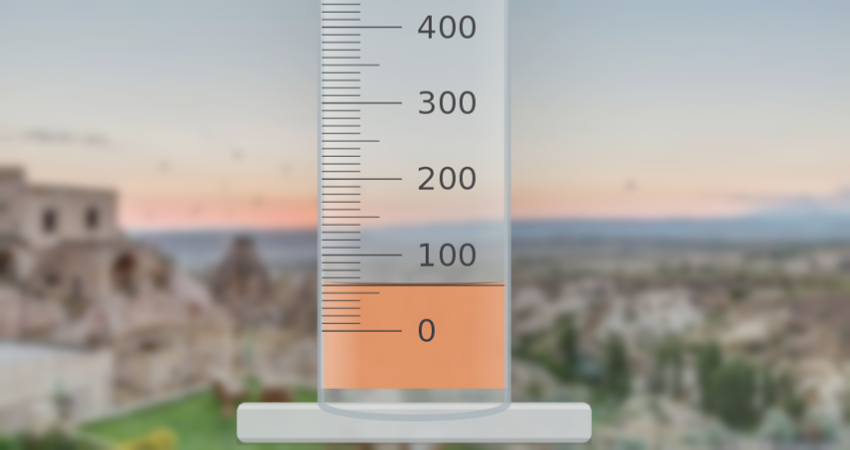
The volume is 60mL
